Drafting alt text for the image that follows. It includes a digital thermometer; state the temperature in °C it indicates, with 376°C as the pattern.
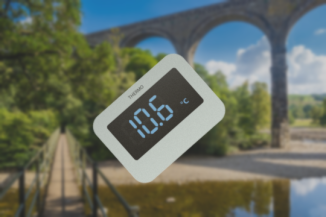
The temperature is 10.6°C
